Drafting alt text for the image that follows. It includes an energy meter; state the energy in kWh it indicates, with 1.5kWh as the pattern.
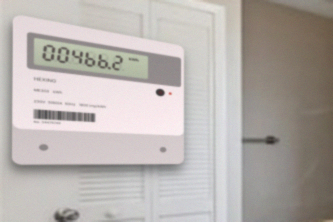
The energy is 466.2kWh
